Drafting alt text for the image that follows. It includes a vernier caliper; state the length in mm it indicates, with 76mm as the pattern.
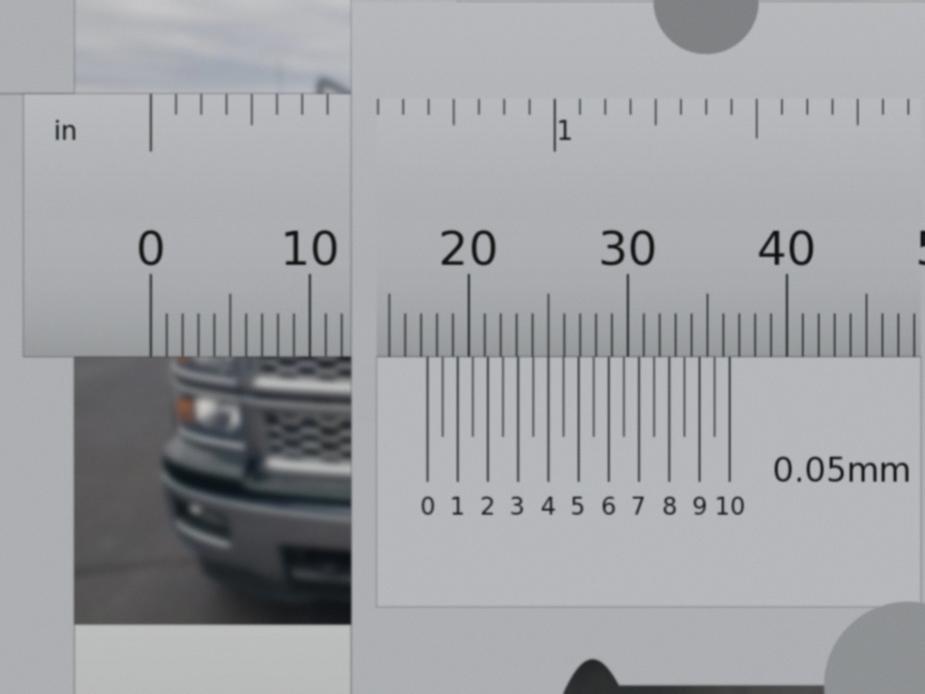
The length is 17.4mm
